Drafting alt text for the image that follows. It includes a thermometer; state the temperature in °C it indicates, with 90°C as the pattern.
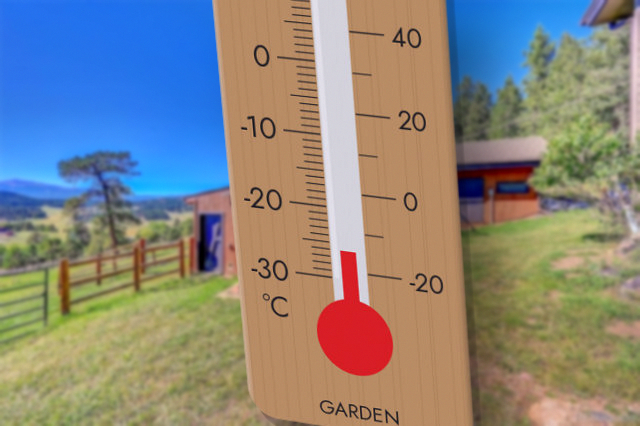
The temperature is -26°C
